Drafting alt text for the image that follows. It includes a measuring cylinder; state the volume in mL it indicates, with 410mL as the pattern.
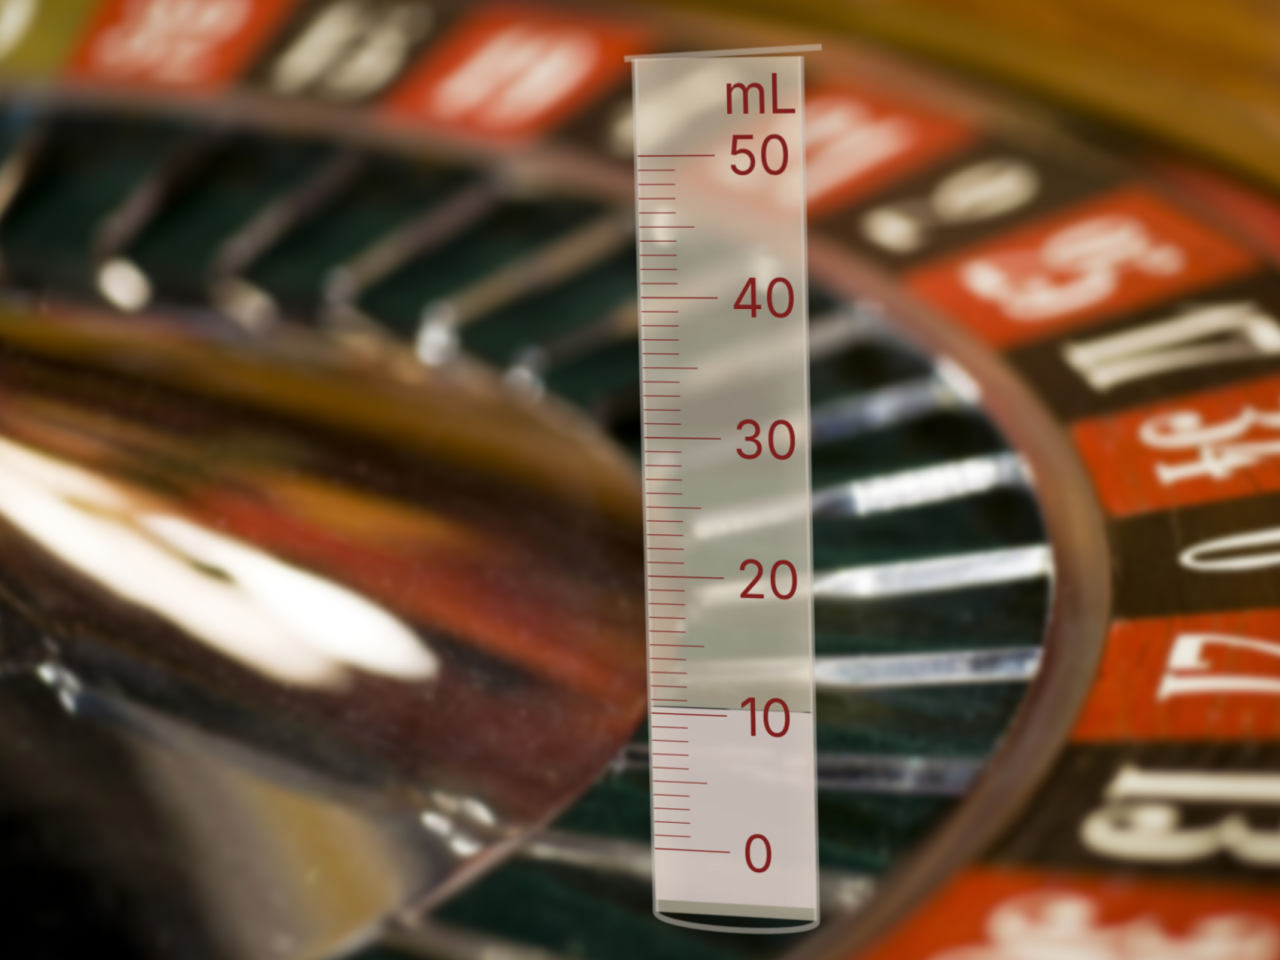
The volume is 10.5mL
